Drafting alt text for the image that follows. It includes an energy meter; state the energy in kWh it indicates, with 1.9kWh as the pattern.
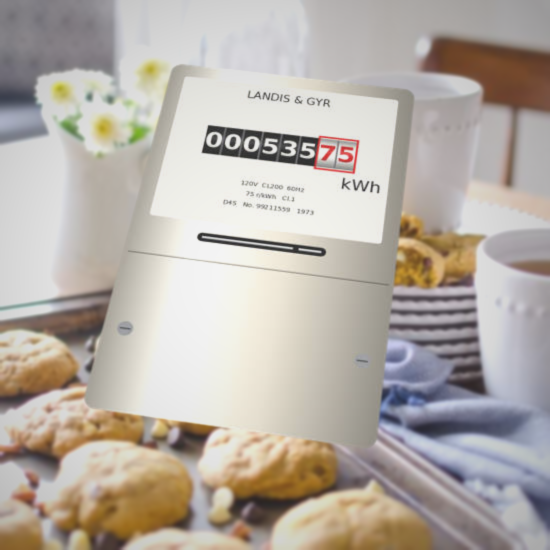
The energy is 535.75kWh
